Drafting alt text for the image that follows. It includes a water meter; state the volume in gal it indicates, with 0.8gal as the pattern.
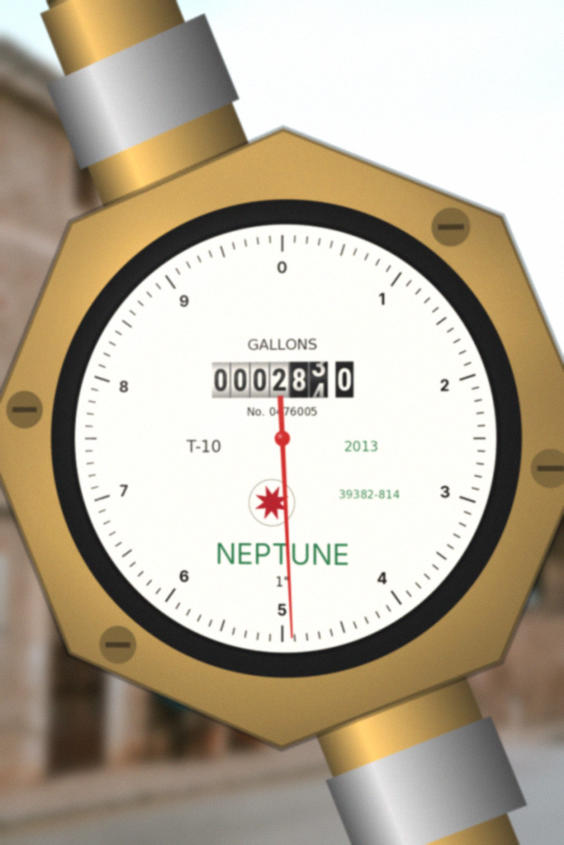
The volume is 2834.9gal
